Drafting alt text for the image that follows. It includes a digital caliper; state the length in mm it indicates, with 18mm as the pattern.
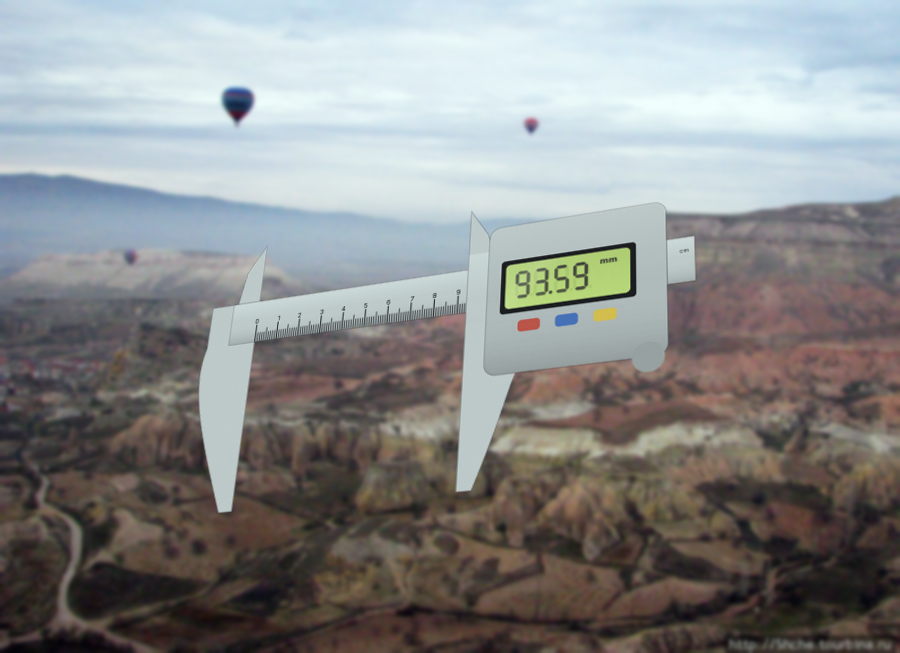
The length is 93.59mm
